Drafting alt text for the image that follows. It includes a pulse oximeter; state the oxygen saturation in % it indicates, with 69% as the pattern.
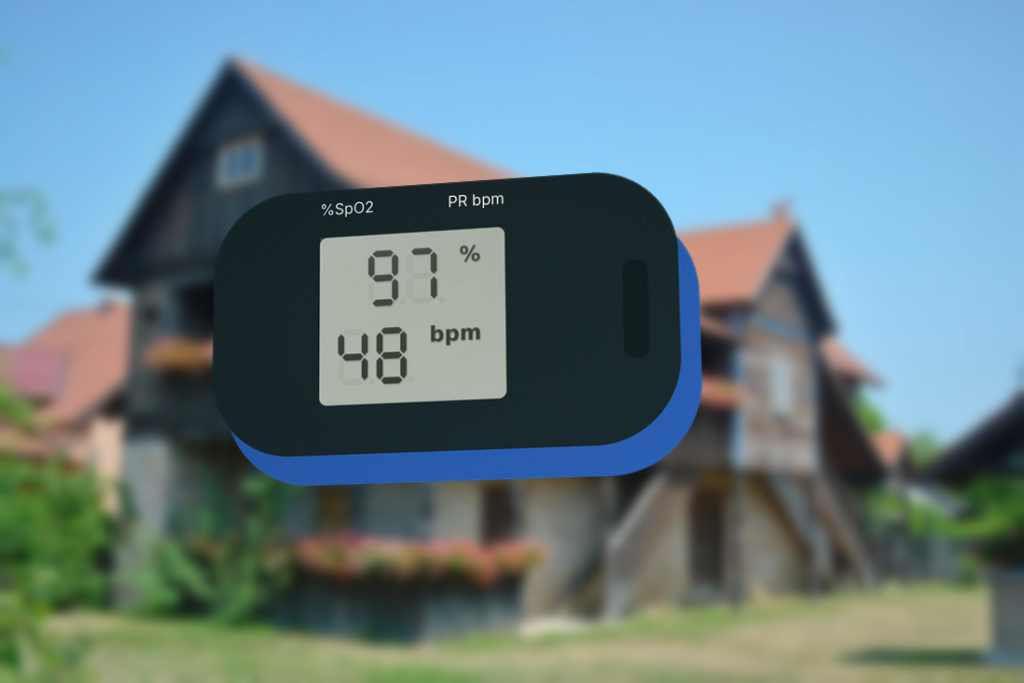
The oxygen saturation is 97%
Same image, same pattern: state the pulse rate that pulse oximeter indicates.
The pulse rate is 48bpm
